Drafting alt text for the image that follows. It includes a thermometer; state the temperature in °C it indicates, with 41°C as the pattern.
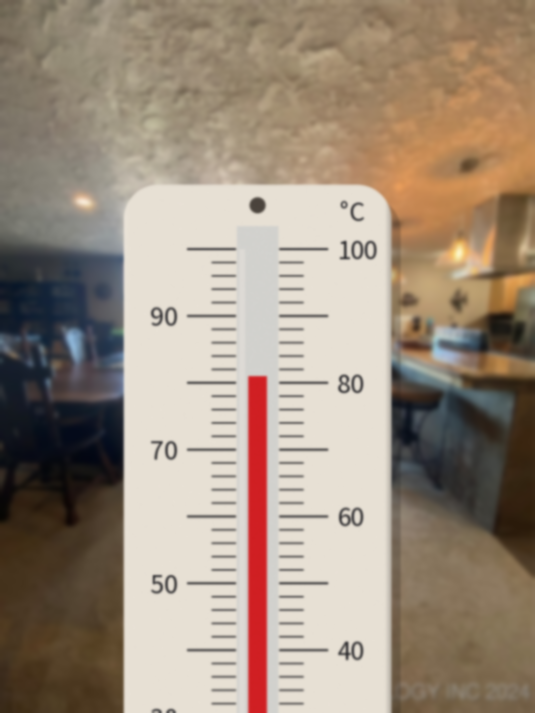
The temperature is 81°C
